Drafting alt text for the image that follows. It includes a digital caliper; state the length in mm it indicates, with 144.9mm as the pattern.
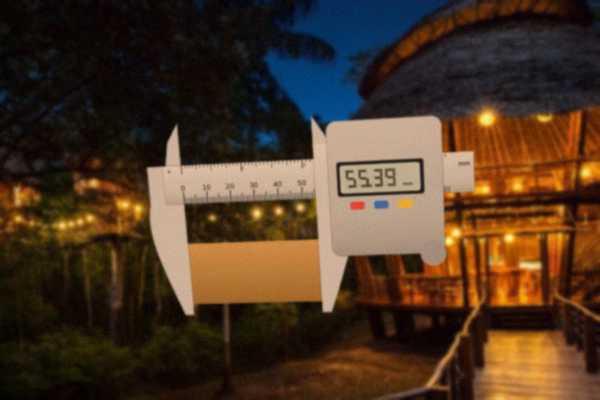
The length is 55.39mm
